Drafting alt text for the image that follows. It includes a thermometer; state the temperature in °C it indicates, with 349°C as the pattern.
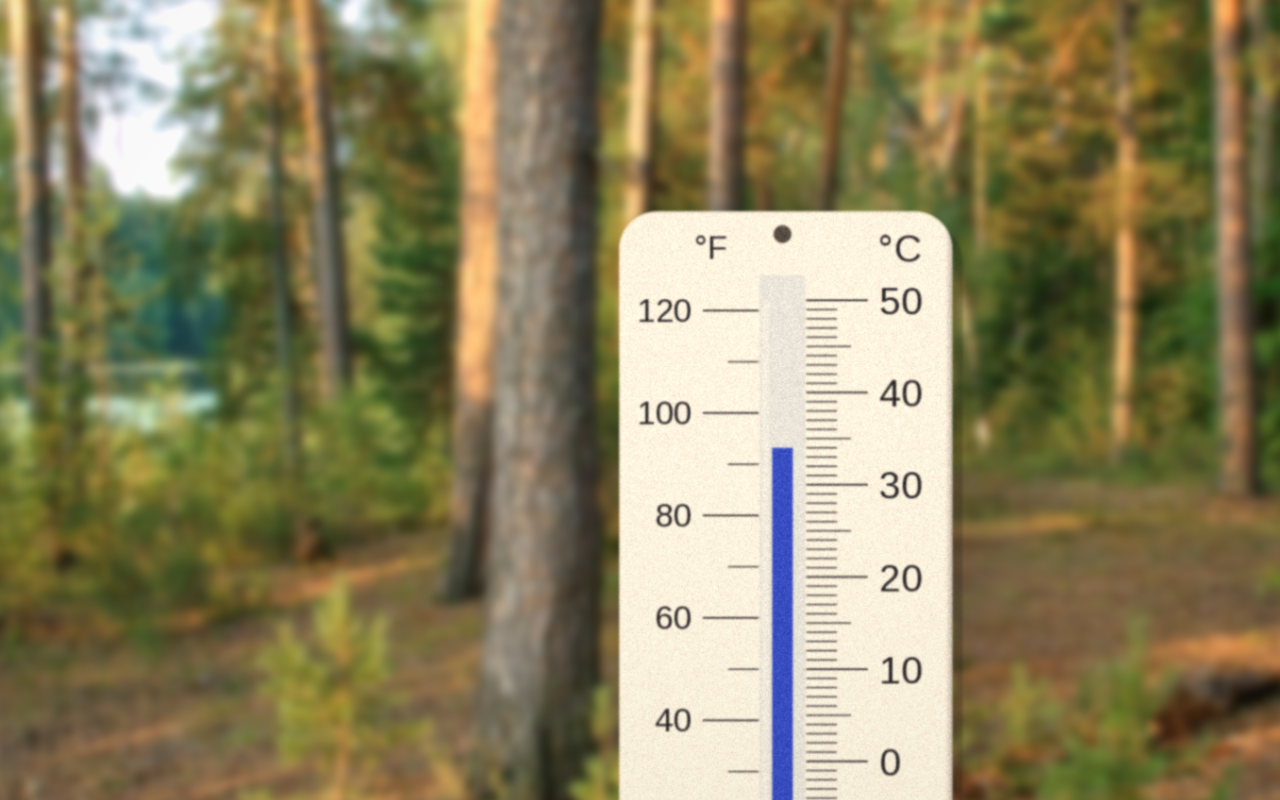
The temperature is 34°C
